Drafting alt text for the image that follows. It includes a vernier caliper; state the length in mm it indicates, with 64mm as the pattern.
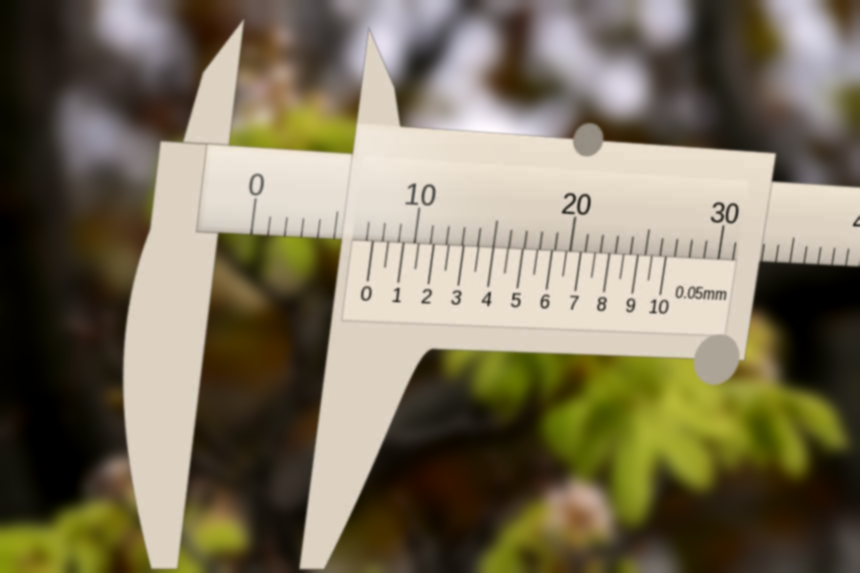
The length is 7.4mm
